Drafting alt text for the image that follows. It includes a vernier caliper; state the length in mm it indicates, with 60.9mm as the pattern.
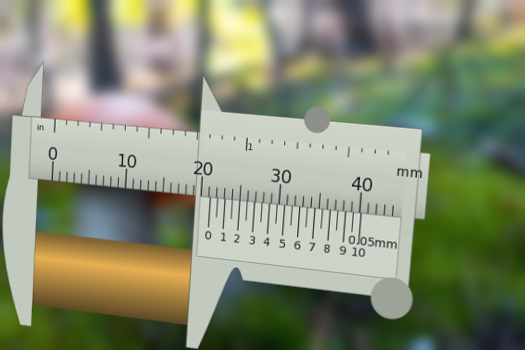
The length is 21.2mm
